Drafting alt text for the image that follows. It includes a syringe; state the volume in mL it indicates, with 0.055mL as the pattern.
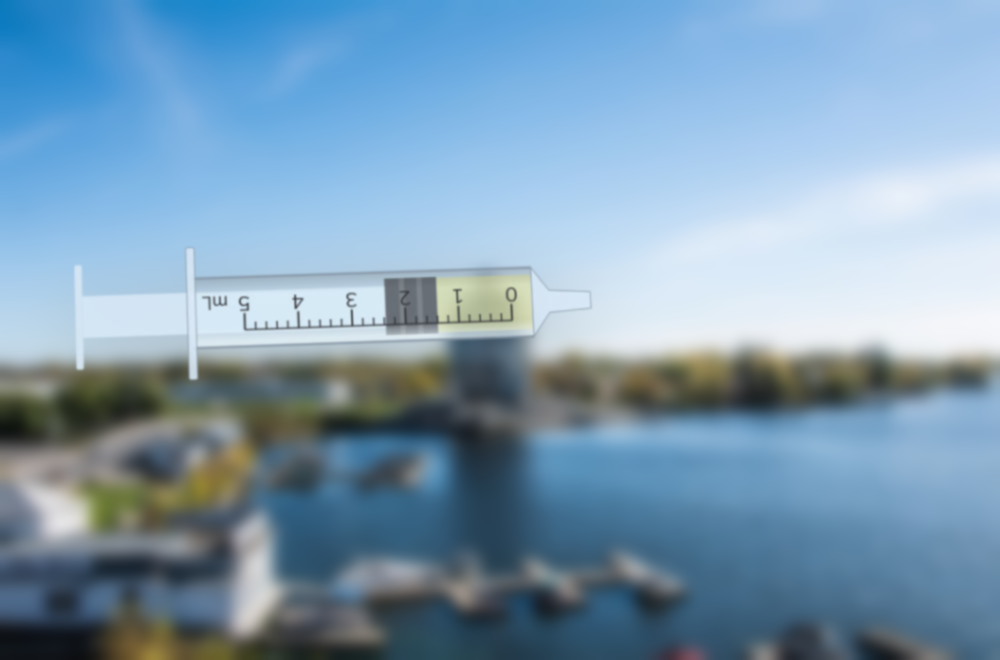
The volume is 1.4mL
